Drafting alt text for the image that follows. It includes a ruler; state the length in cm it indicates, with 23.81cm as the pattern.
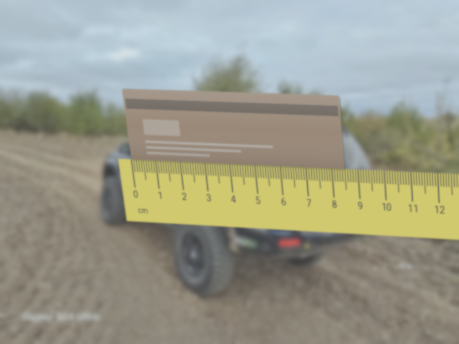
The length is 8.5cm
